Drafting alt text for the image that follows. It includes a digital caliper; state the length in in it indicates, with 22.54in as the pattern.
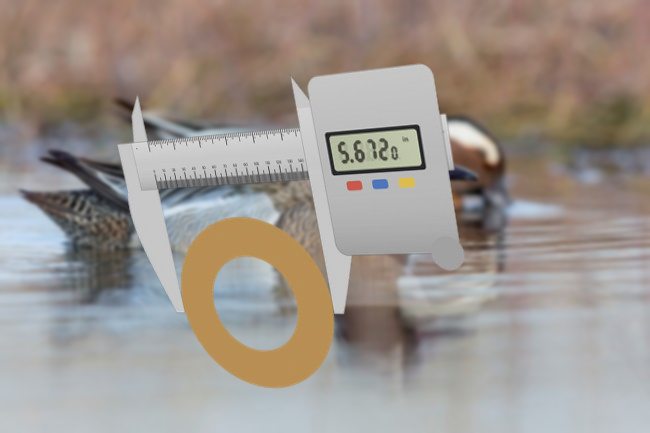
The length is 5.6720in
